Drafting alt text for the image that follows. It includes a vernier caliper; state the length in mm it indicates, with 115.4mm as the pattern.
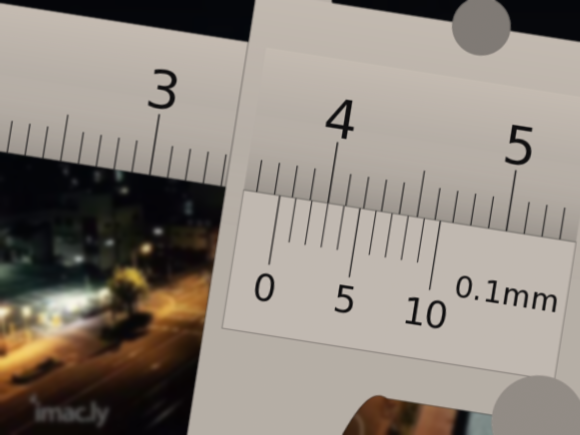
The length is 37.3mm
